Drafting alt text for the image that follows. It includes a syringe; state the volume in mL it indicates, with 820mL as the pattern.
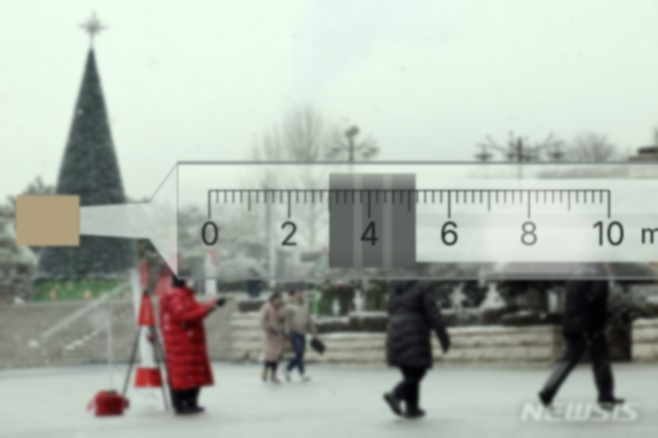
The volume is 3mL
